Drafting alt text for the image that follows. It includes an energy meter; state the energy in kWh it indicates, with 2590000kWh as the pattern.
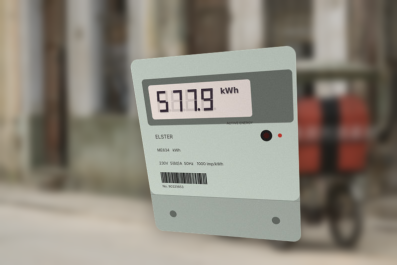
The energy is 577.9kWh
